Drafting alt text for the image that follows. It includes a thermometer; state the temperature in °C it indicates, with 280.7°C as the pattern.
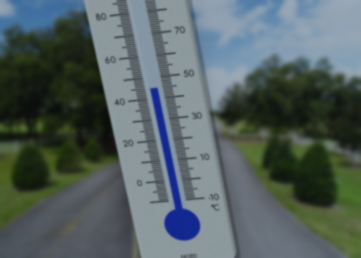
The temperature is 45°C
